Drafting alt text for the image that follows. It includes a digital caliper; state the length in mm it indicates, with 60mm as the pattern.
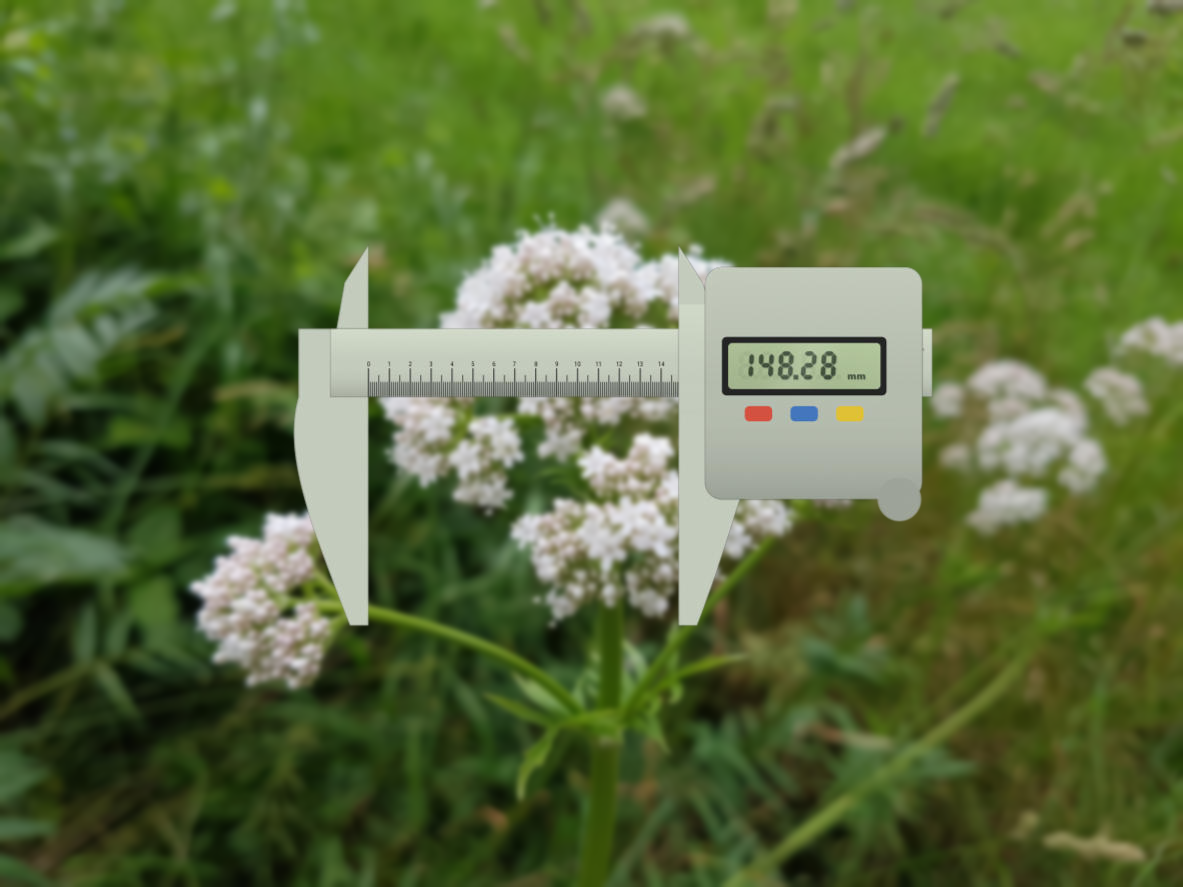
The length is 148.28mm
